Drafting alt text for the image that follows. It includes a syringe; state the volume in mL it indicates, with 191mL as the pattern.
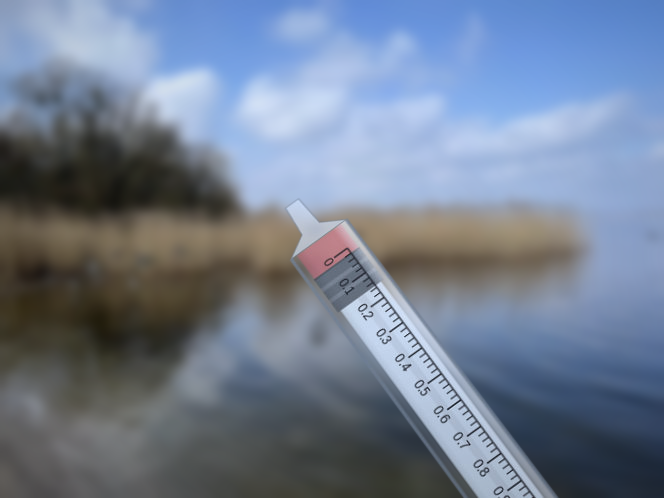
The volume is 0.02mL
